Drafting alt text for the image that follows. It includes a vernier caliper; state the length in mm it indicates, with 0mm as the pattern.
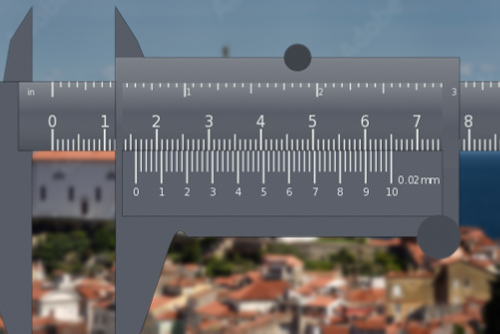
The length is 16.0mm
